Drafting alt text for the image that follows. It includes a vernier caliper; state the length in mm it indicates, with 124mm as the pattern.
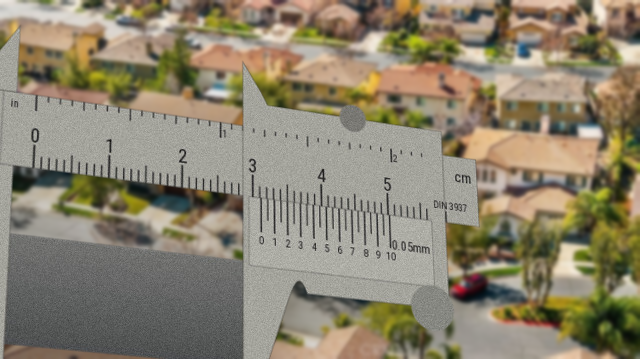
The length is 31.2mm
